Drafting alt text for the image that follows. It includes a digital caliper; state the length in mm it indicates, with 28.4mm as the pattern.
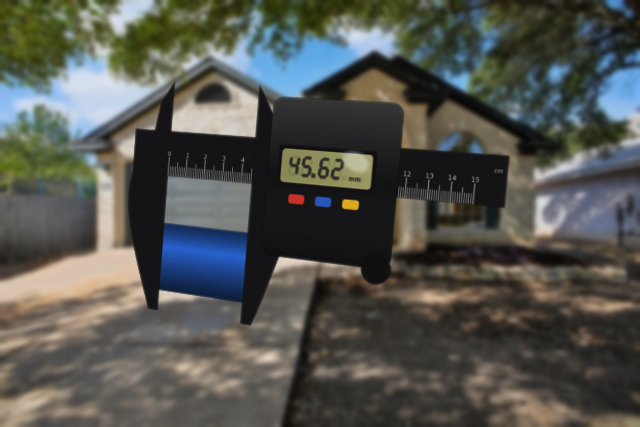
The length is 45.62mm
